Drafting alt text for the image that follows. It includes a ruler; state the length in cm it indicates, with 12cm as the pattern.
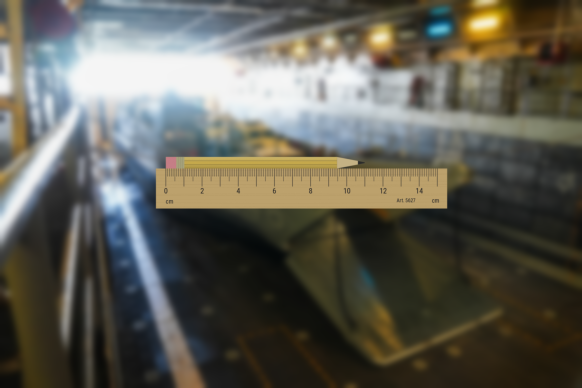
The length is 11cm
